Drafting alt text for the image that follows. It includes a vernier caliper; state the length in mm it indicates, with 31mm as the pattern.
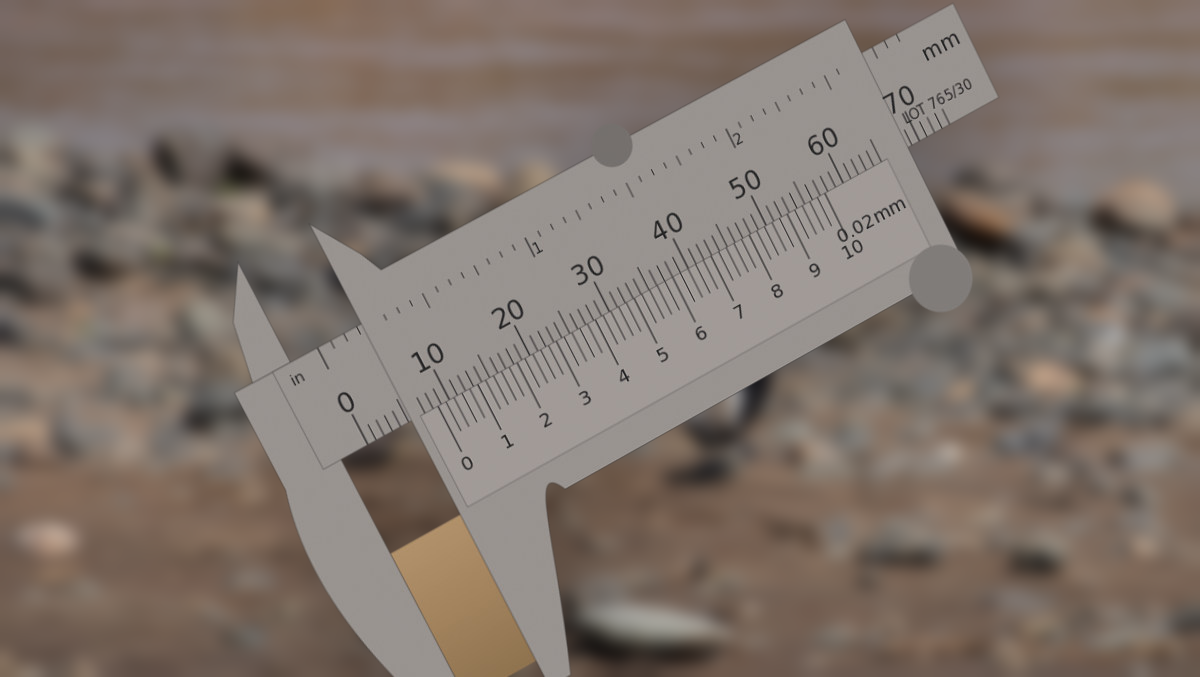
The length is 8.6mm
